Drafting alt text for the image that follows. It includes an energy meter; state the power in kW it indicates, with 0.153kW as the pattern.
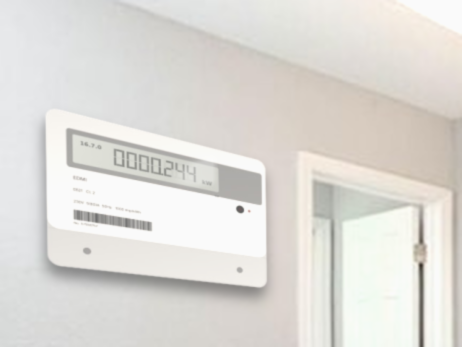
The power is 0.244kW
